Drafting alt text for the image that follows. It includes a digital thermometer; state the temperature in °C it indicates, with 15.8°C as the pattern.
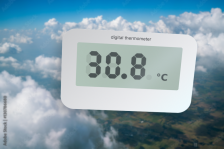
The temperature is 30.8°C
